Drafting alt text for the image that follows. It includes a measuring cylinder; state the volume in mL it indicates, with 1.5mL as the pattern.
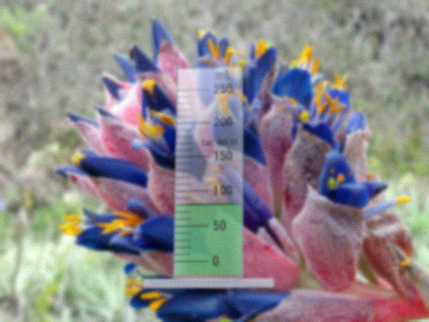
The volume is 80mL
